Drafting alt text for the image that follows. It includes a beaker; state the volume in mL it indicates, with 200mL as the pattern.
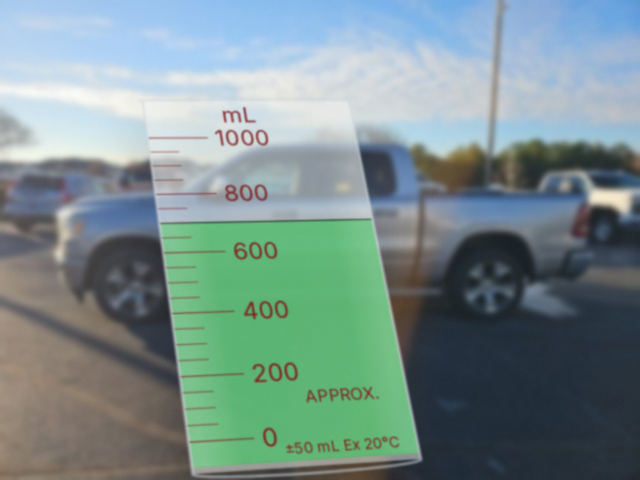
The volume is 700mL
